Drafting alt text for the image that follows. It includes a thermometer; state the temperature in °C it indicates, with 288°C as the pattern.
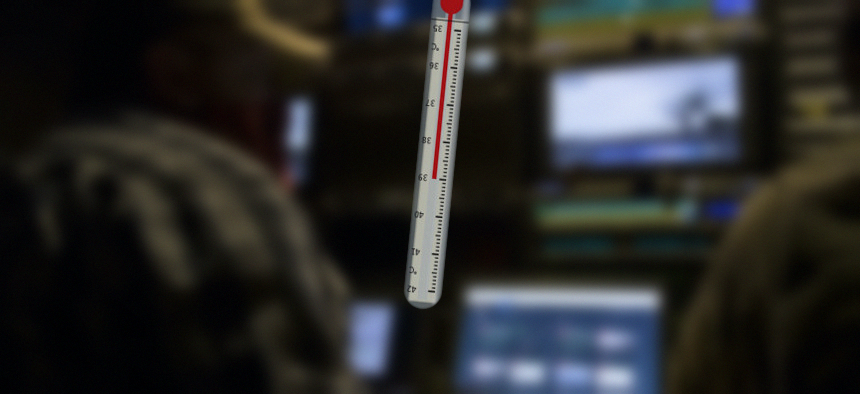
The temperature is 39°C
